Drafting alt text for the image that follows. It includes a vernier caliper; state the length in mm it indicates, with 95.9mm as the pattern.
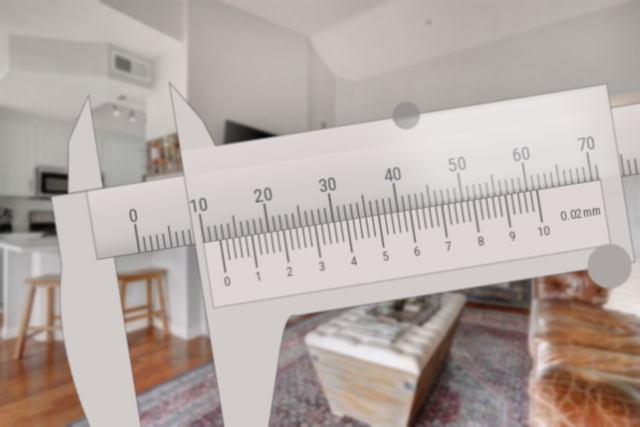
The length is 12.5mm
